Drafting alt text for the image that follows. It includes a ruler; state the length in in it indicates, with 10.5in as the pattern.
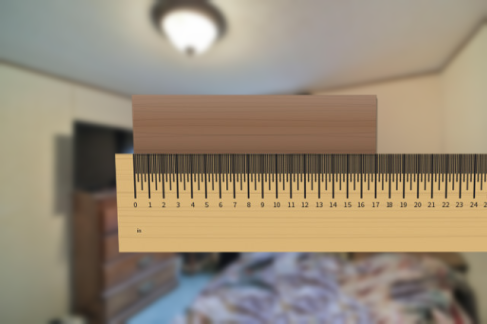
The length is 17in
